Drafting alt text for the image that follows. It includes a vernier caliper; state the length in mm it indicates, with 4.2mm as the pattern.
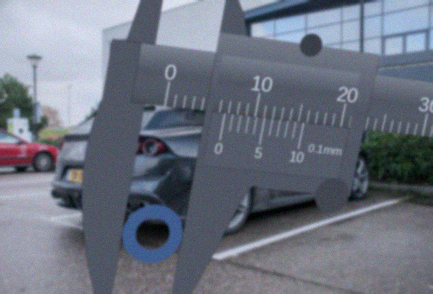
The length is 6.6mm
